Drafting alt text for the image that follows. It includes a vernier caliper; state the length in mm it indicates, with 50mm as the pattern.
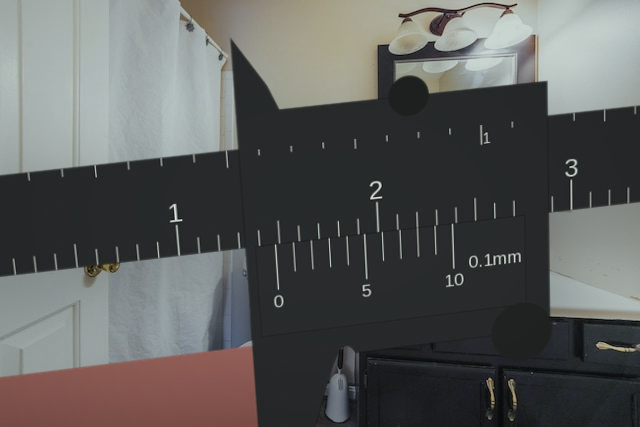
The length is 14.8mm
